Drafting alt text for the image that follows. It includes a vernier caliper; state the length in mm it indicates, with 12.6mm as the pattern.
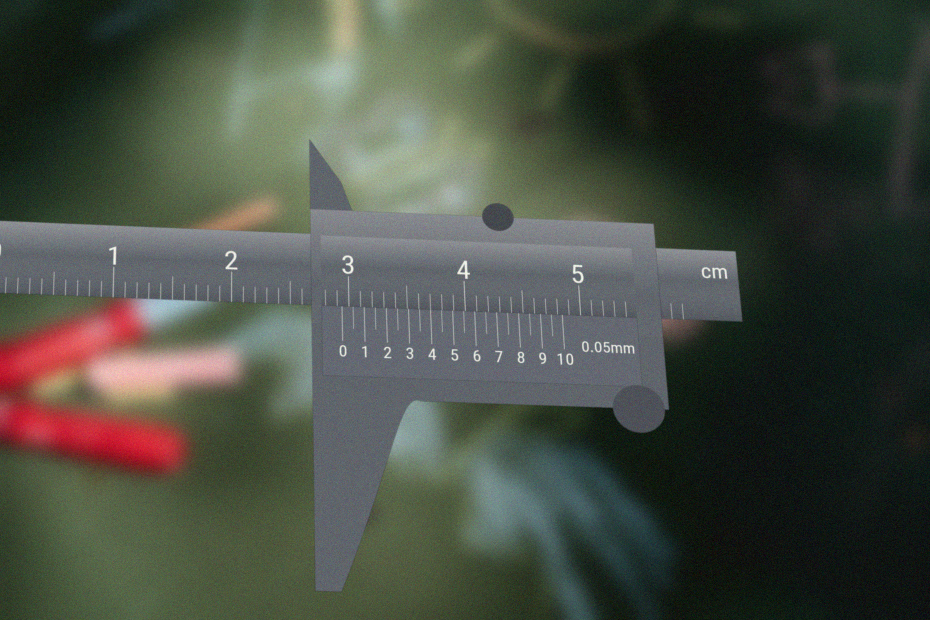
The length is 29.4mm
